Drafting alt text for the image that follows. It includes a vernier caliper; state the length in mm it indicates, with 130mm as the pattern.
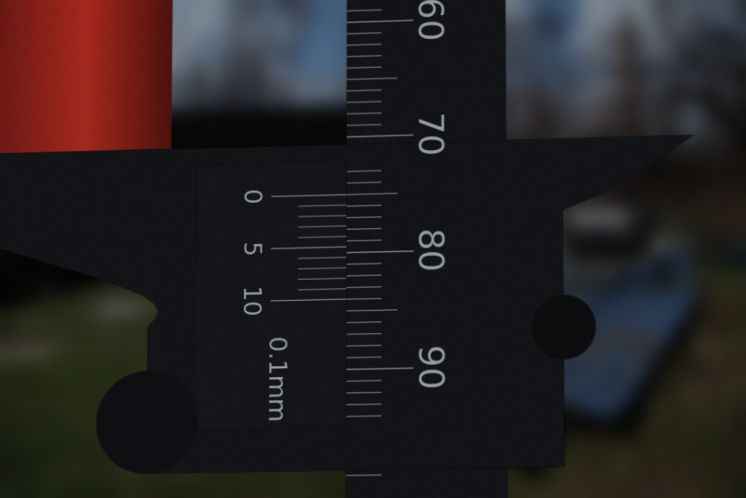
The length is 75.0mm
